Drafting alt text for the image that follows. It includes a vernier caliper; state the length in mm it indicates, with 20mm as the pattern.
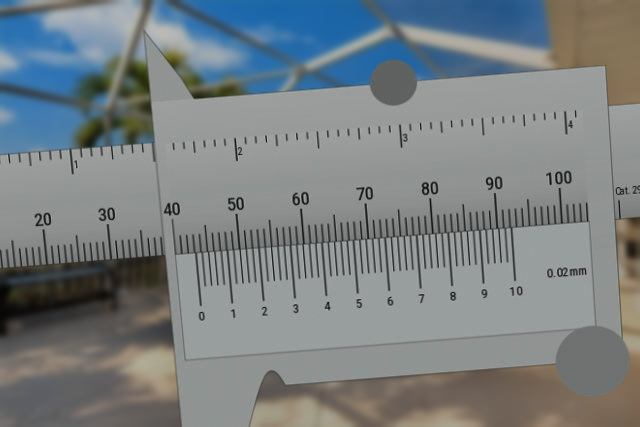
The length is 43.2mm
